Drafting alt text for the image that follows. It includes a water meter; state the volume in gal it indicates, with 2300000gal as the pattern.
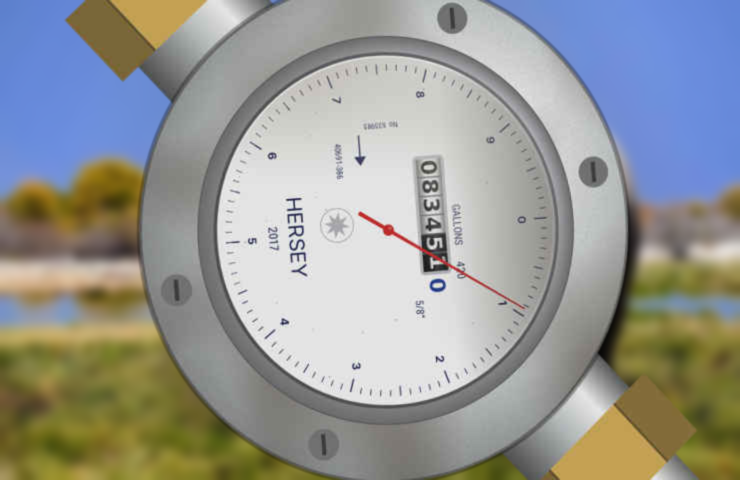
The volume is 834510.9gal
